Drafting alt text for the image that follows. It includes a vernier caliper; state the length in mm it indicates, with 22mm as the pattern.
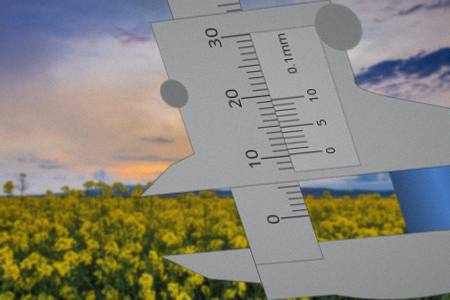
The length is 10.2mm
